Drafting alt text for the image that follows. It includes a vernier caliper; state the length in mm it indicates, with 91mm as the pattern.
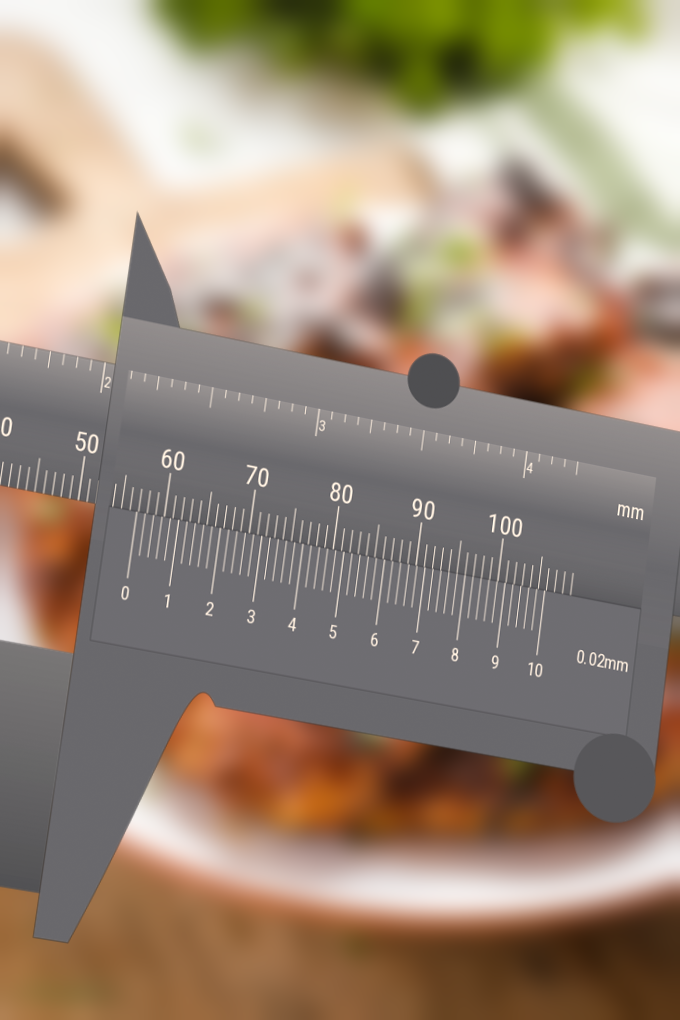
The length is 56.8mm
